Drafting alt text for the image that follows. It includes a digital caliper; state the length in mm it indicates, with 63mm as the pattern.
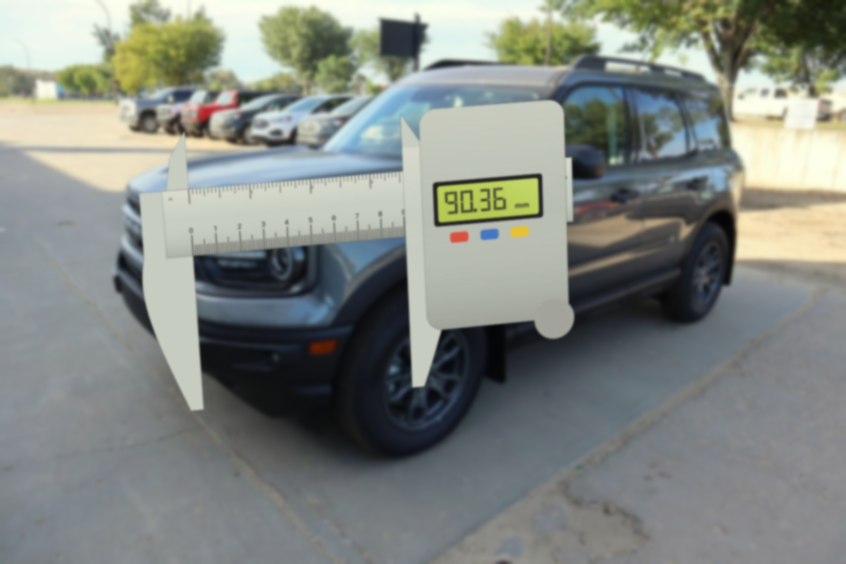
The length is 90.36mm
